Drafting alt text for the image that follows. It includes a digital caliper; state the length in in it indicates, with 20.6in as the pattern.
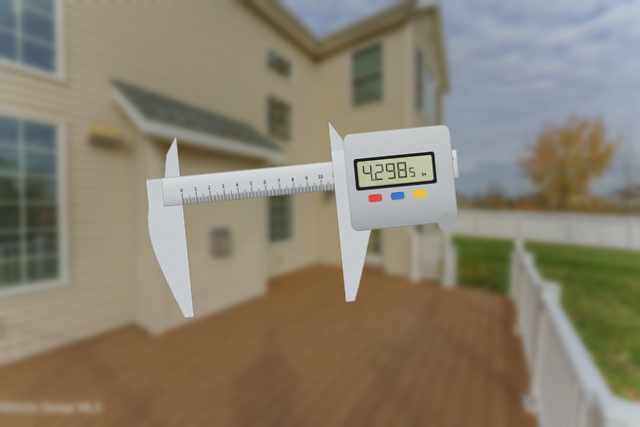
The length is 4.2985in
